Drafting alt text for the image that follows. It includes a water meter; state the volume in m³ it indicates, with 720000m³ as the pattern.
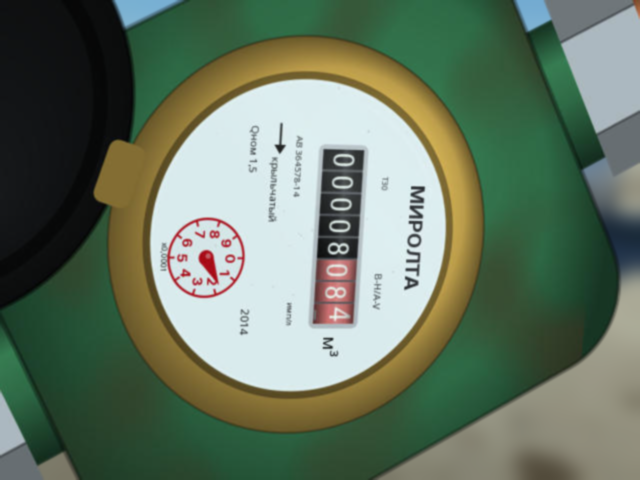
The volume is 8.0841m³
